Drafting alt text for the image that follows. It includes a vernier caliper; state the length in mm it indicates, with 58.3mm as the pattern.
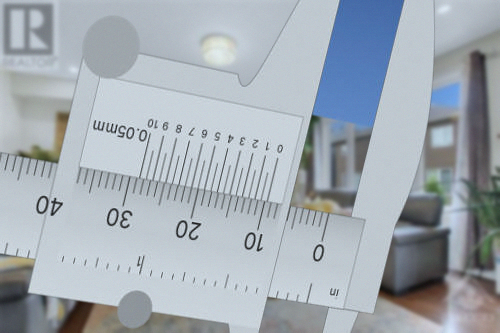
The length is 9.6mm
